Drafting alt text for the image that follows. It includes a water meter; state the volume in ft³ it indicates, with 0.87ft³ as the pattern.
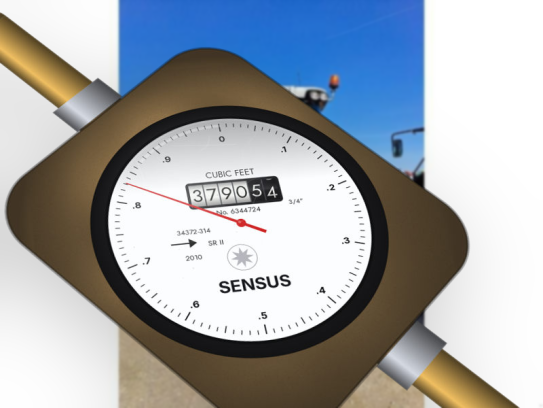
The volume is 379053.83ft³
